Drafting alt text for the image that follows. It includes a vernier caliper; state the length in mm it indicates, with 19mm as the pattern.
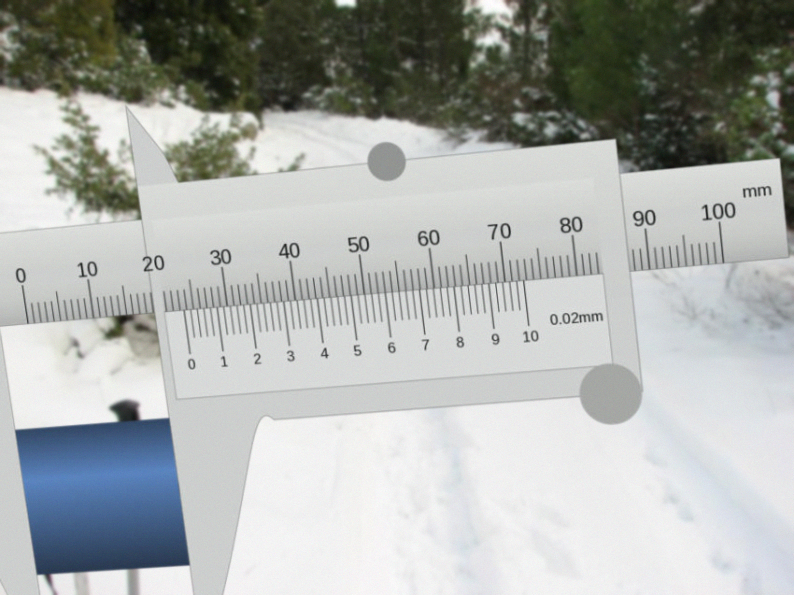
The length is 23.6mm
